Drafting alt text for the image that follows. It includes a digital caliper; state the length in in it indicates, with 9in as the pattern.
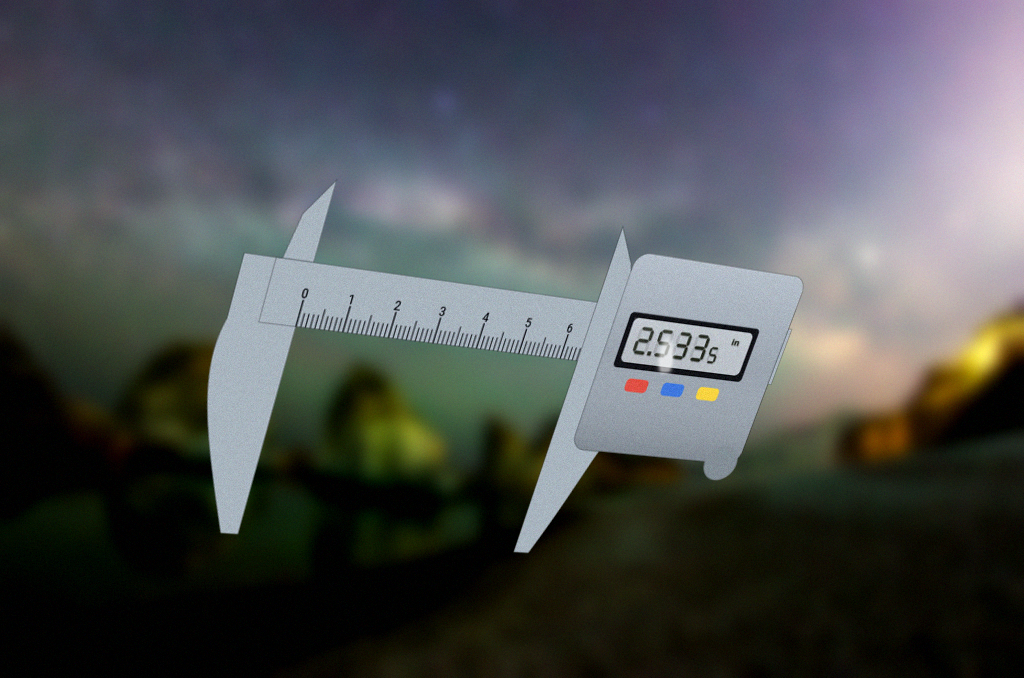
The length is 2.5335in
